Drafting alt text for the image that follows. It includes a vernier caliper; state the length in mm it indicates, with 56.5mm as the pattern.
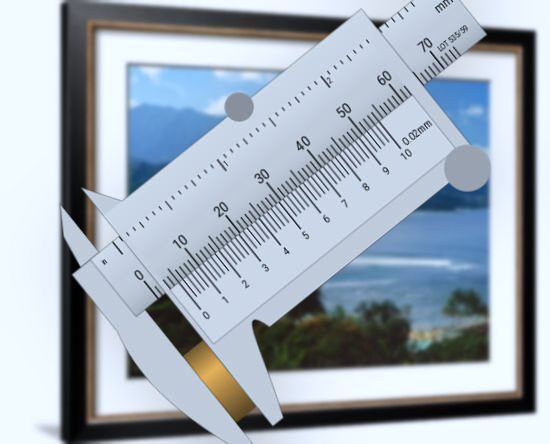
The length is 5.0mm
